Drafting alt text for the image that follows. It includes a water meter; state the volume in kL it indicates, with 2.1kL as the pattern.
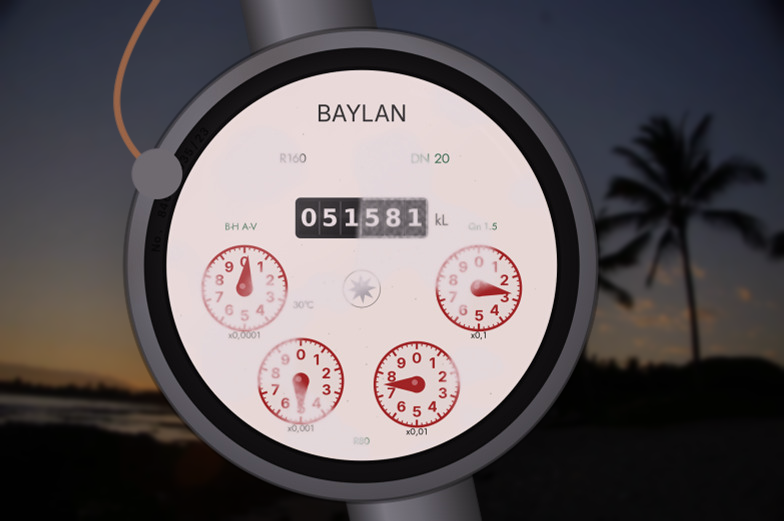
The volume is 51581.2750kL
